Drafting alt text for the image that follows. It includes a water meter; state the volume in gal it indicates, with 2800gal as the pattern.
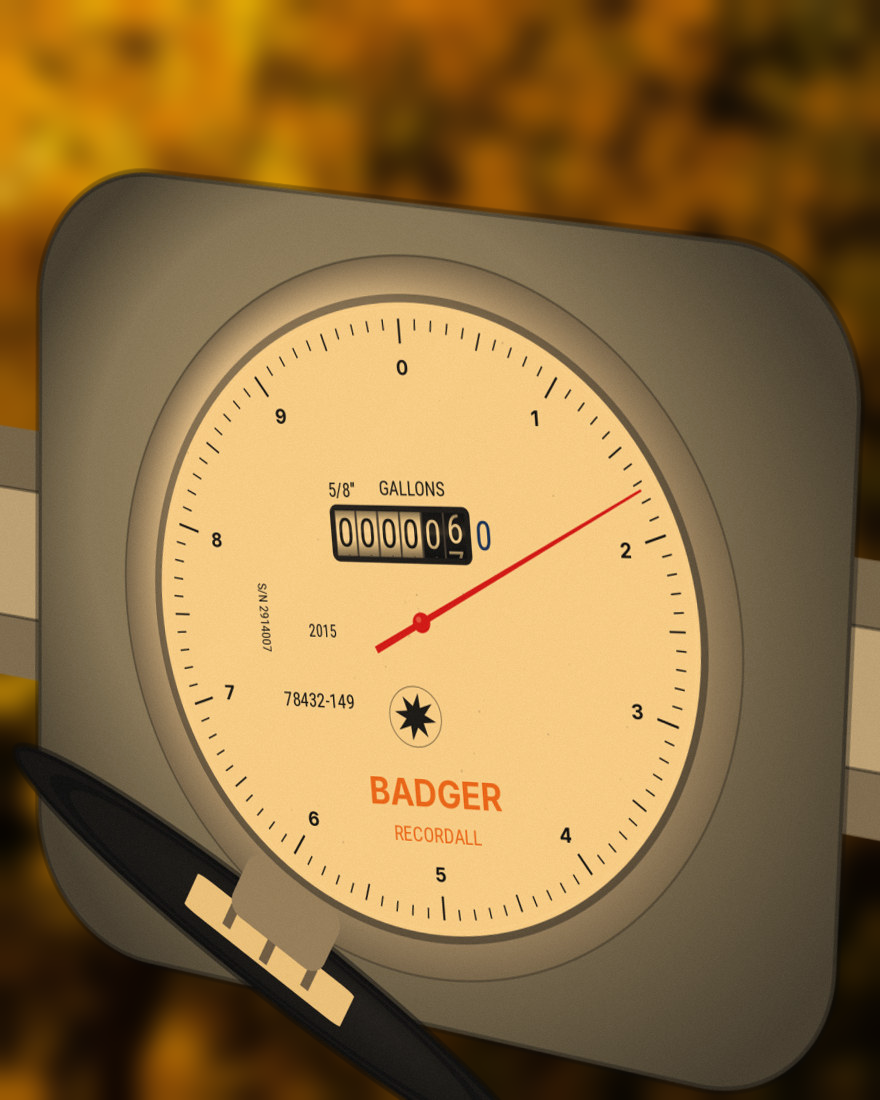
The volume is 61.7gal
